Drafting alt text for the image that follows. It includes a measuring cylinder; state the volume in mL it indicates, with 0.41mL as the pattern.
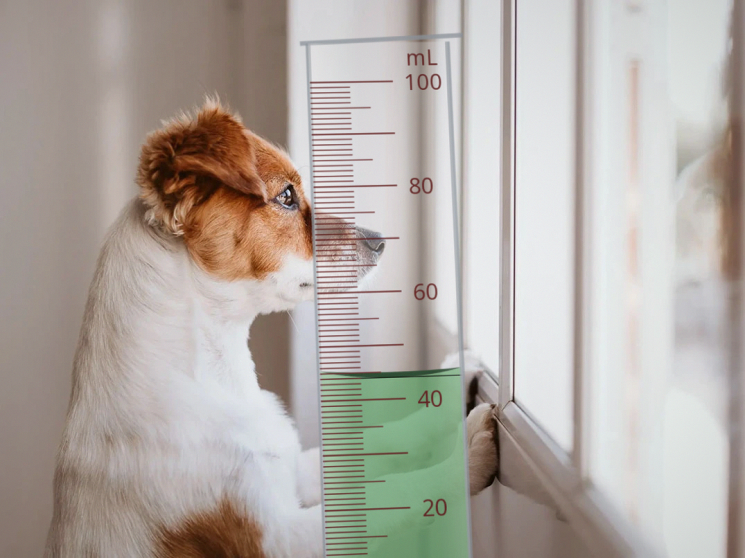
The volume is 44mL
